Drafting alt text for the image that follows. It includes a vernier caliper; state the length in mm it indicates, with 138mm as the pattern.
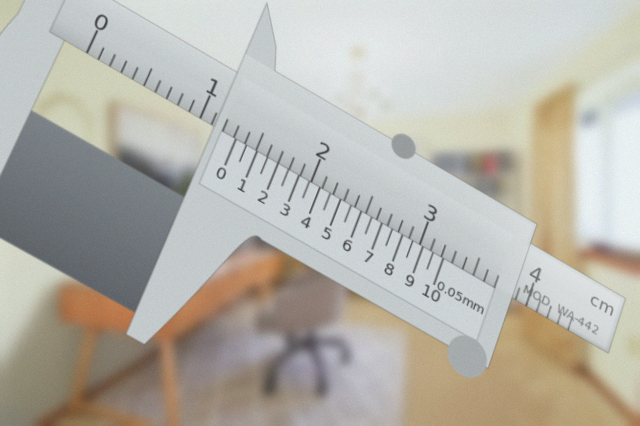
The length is 13.2mm
